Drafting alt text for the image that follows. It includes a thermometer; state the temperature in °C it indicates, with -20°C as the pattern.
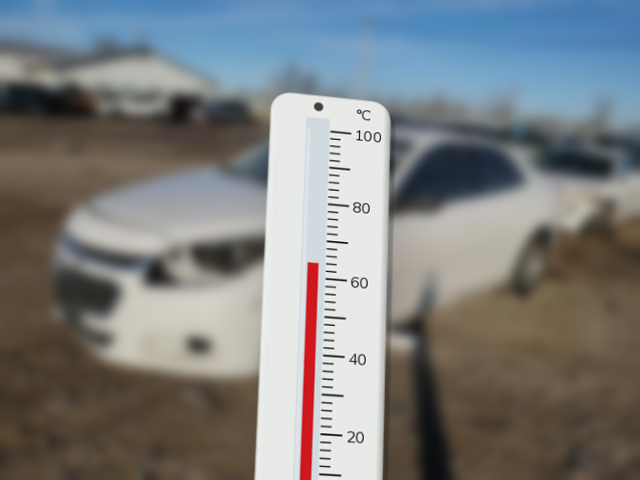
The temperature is 64°C
